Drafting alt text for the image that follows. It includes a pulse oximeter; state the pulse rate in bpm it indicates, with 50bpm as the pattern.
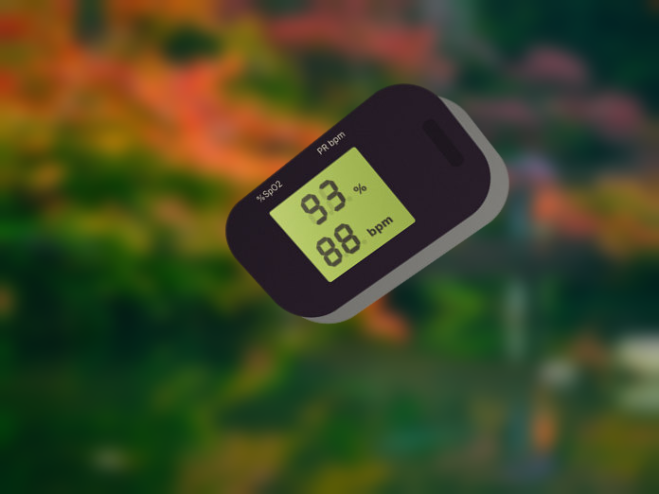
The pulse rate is 88bpm
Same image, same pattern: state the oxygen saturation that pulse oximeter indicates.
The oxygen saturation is 93%
